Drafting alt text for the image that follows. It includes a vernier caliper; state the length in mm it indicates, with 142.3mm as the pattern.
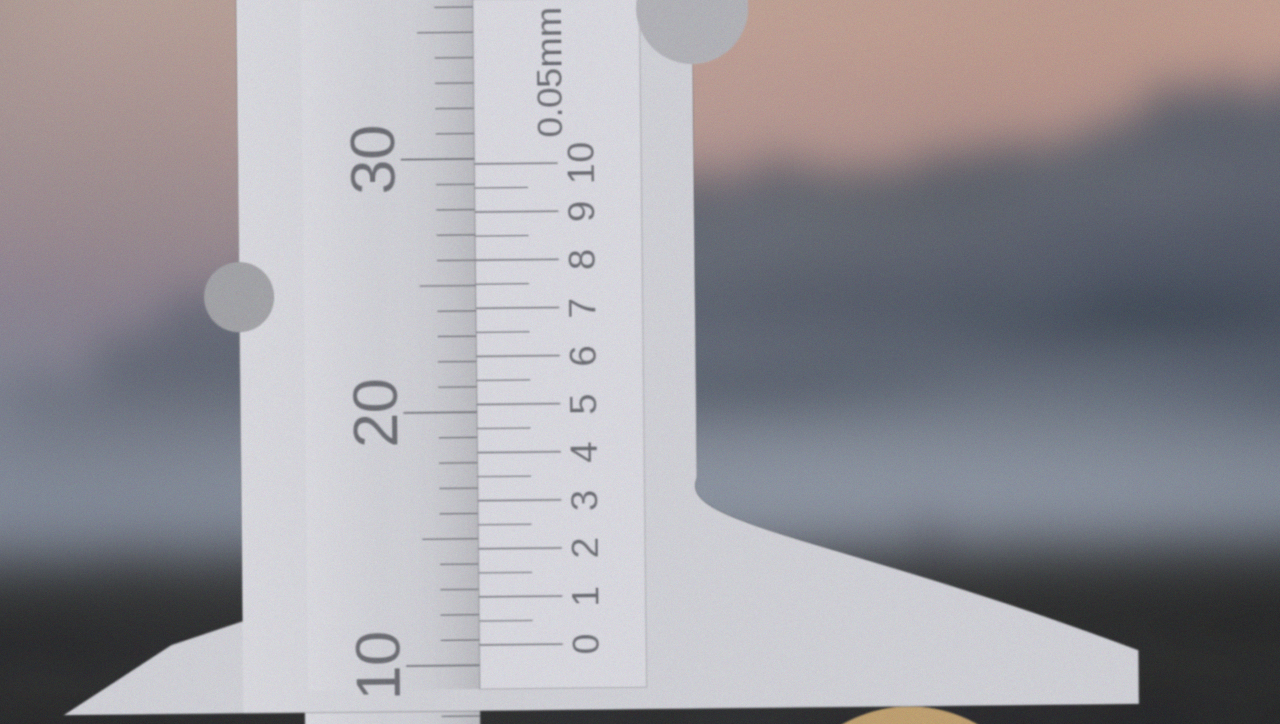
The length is 10.8mm
